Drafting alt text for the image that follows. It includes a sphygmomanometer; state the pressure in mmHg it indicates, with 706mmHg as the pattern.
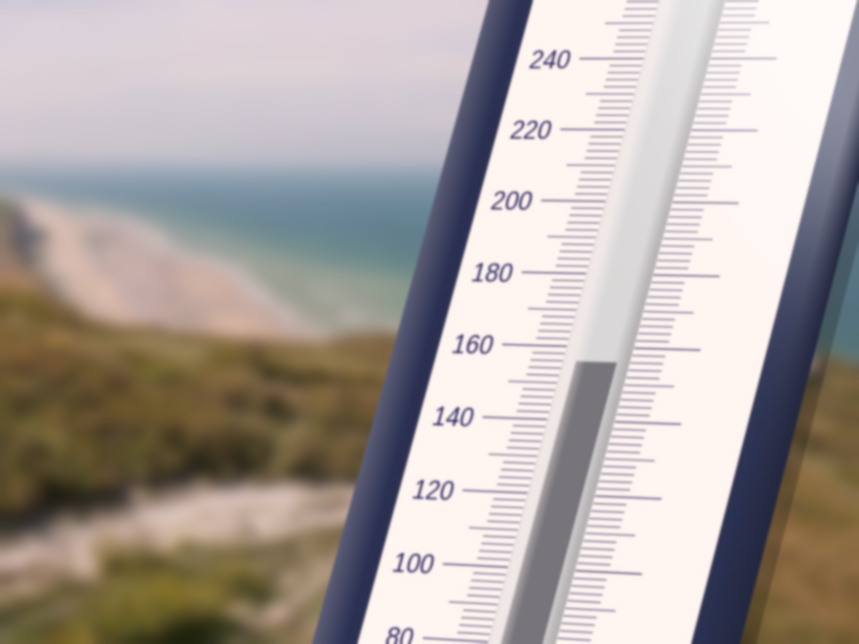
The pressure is 156mmHg
